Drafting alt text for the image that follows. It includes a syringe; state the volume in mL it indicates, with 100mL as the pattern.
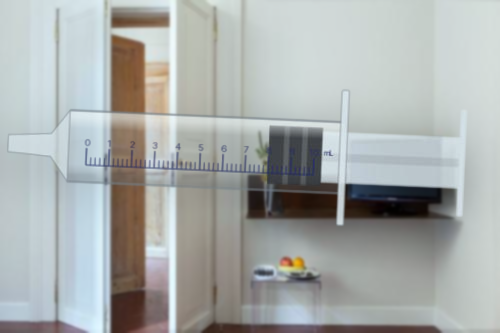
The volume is 8mL
